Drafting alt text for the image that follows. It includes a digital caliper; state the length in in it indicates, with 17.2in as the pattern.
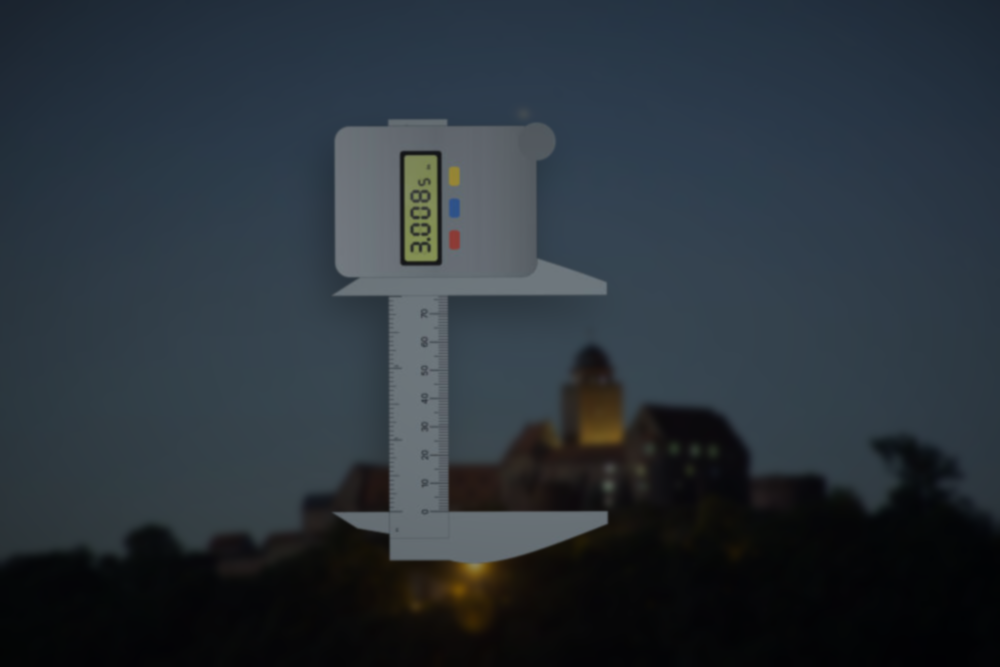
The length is 3.0085in
